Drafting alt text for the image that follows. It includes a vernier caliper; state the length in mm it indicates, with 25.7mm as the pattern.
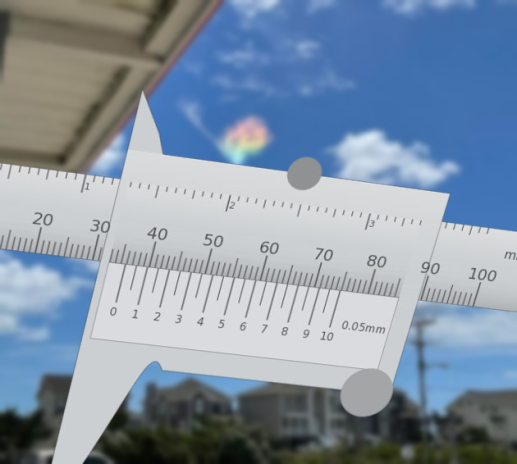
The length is 35.8mm
